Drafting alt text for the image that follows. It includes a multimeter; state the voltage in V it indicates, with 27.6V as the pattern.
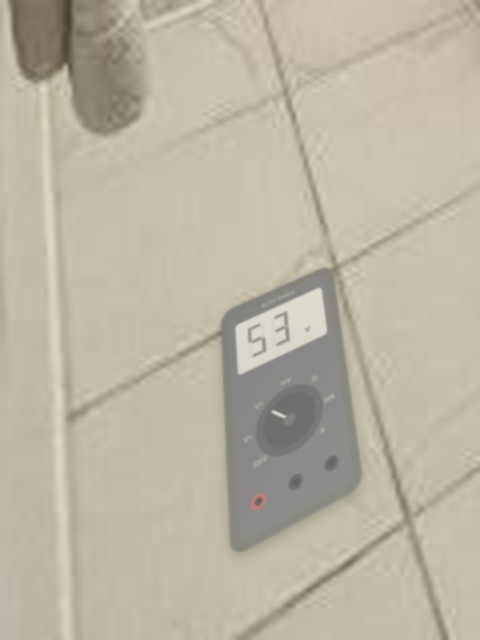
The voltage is 53V
